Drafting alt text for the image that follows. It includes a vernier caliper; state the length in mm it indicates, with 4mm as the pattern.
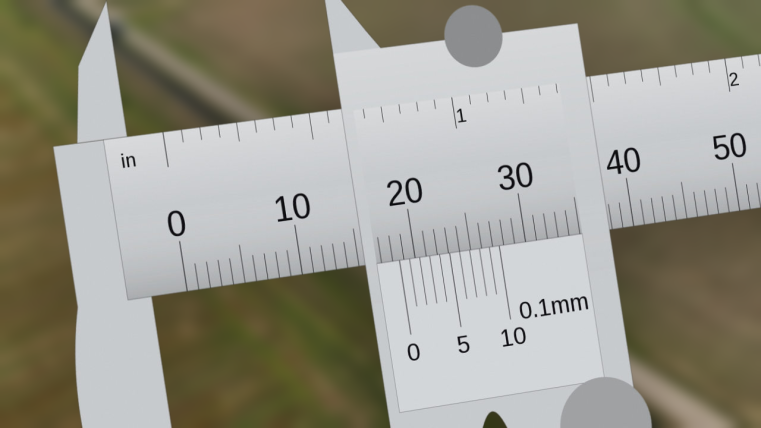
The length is 18.6mm
